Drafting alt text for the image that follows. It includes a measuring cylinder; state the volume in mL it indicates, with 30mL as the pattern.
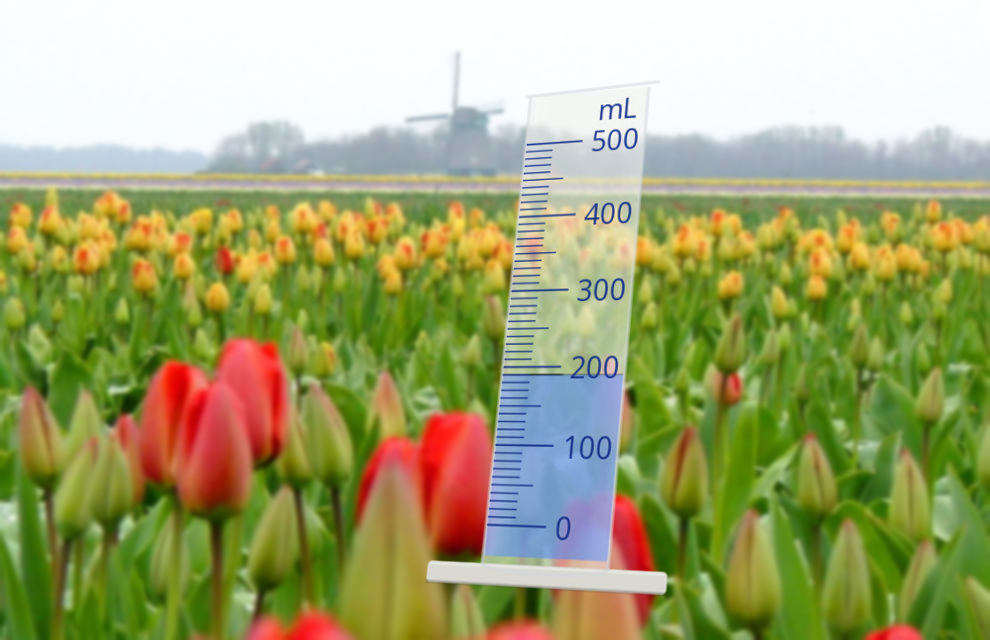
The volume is 190mL
